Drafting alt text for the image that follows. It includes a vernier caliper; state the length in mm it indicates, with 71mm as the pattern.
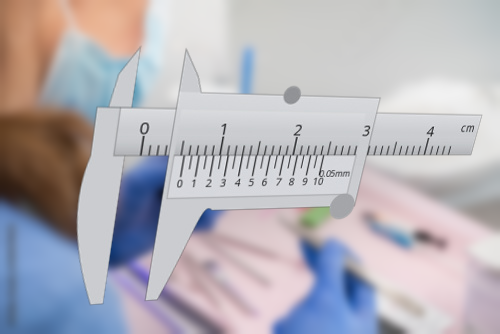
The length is 5.4mm
